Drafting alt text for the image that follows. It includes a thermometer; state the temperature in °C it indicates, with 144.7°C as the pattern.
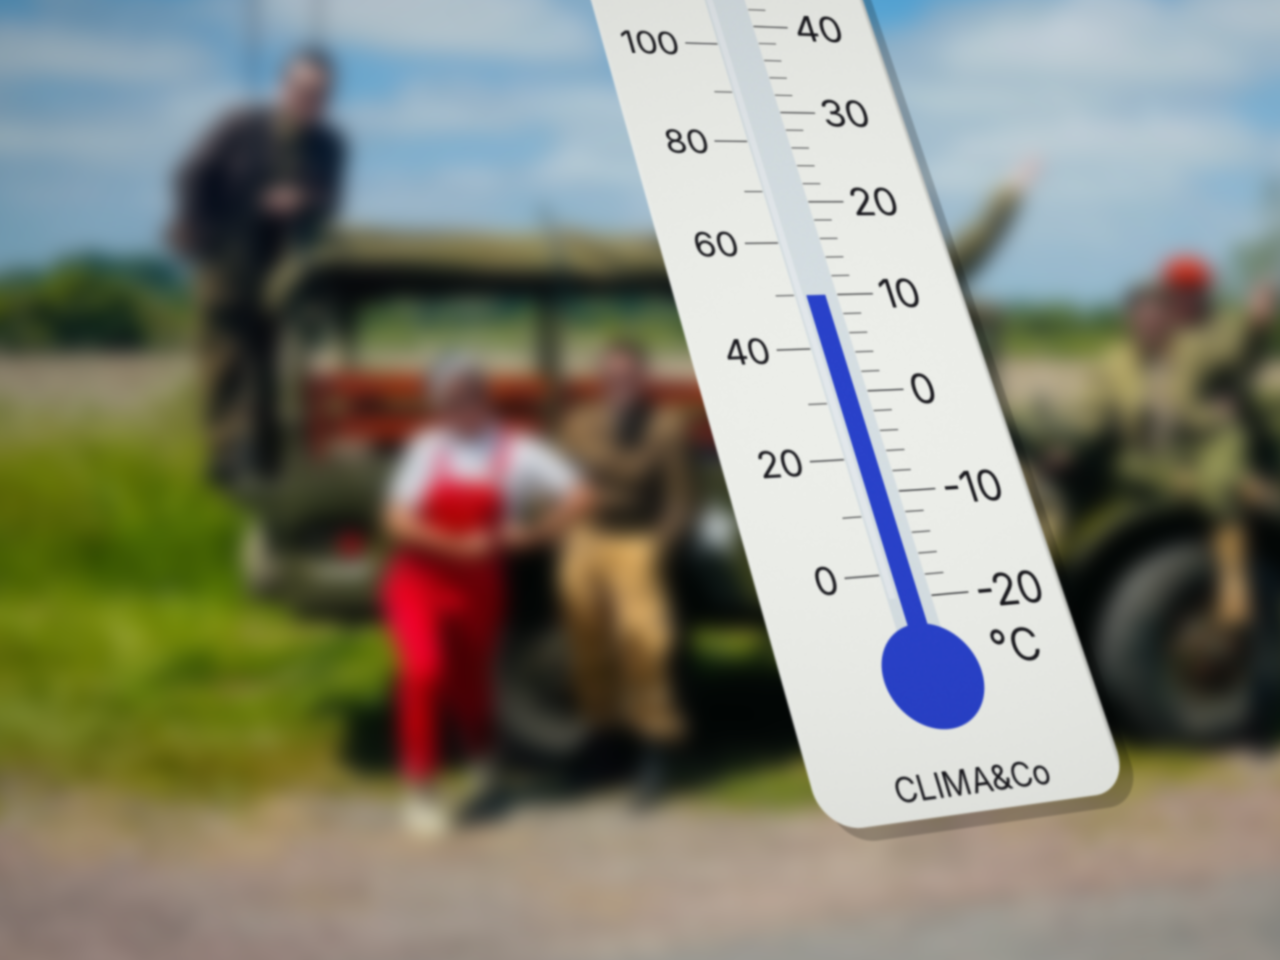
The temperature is 10°C
